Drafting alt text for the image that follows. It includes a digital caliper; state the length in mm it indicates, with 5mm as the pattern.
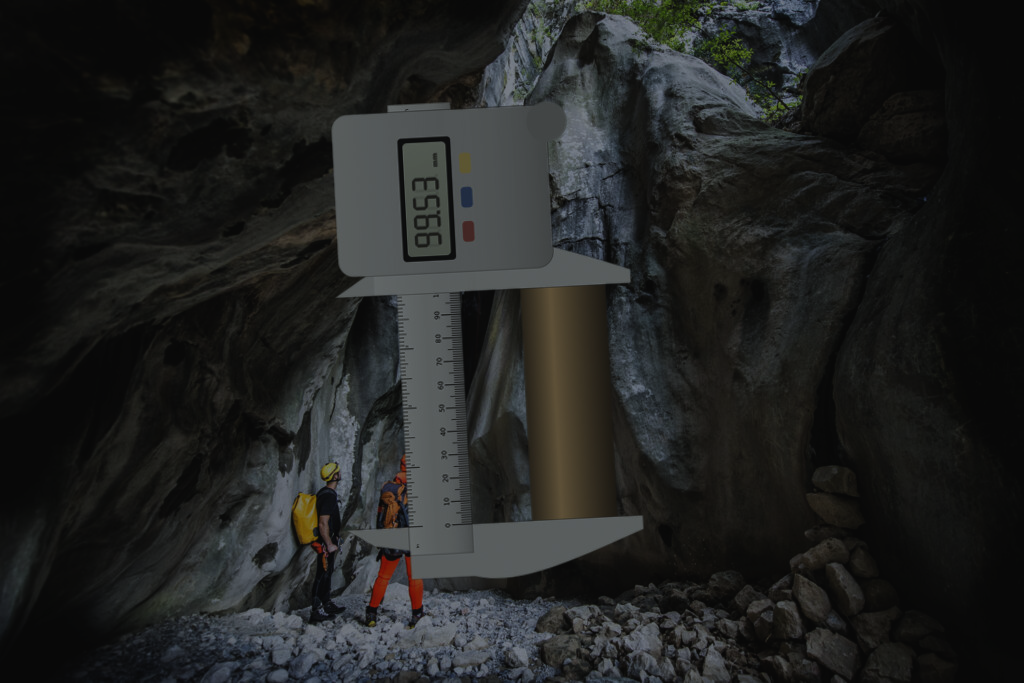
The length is 99.53mm
